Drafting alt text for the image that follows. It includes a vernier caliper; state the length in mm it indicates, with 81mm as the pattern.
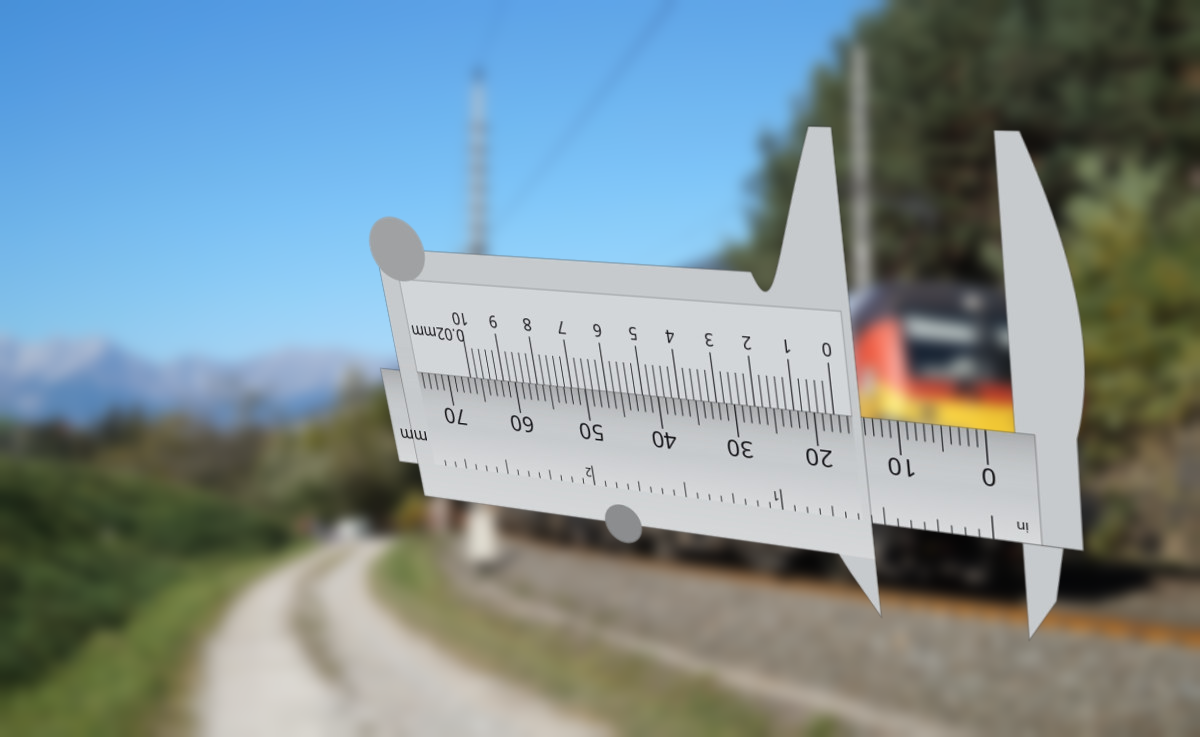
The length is 17.6mm
